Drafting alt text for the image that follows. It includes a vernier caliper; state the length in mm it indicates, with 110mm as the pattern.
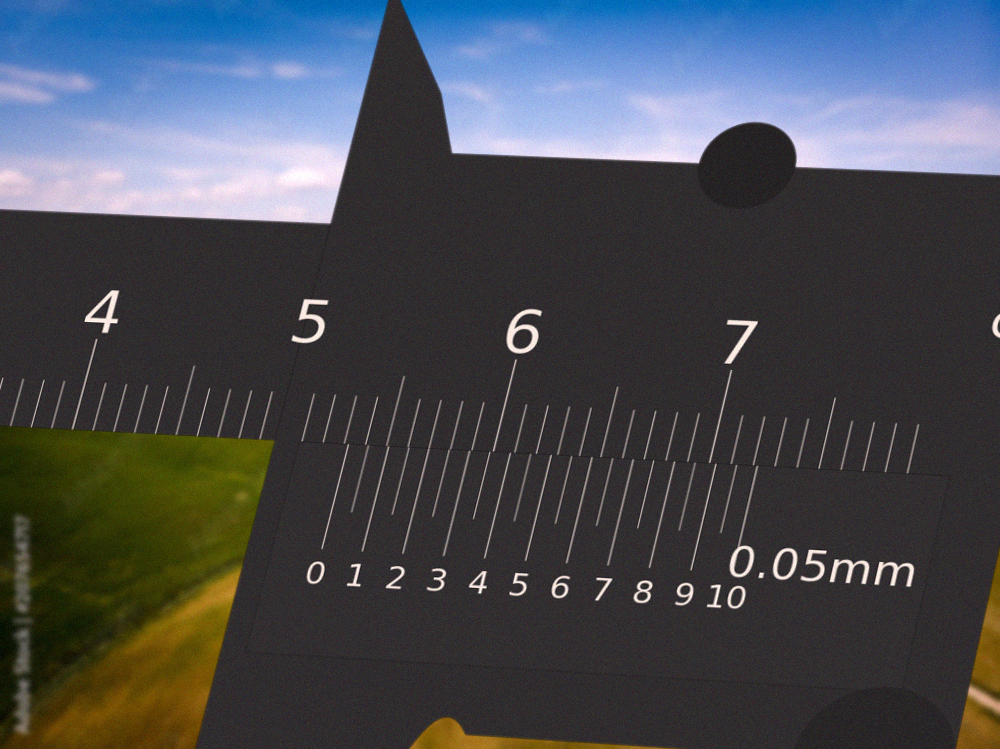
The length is 53.2mm
